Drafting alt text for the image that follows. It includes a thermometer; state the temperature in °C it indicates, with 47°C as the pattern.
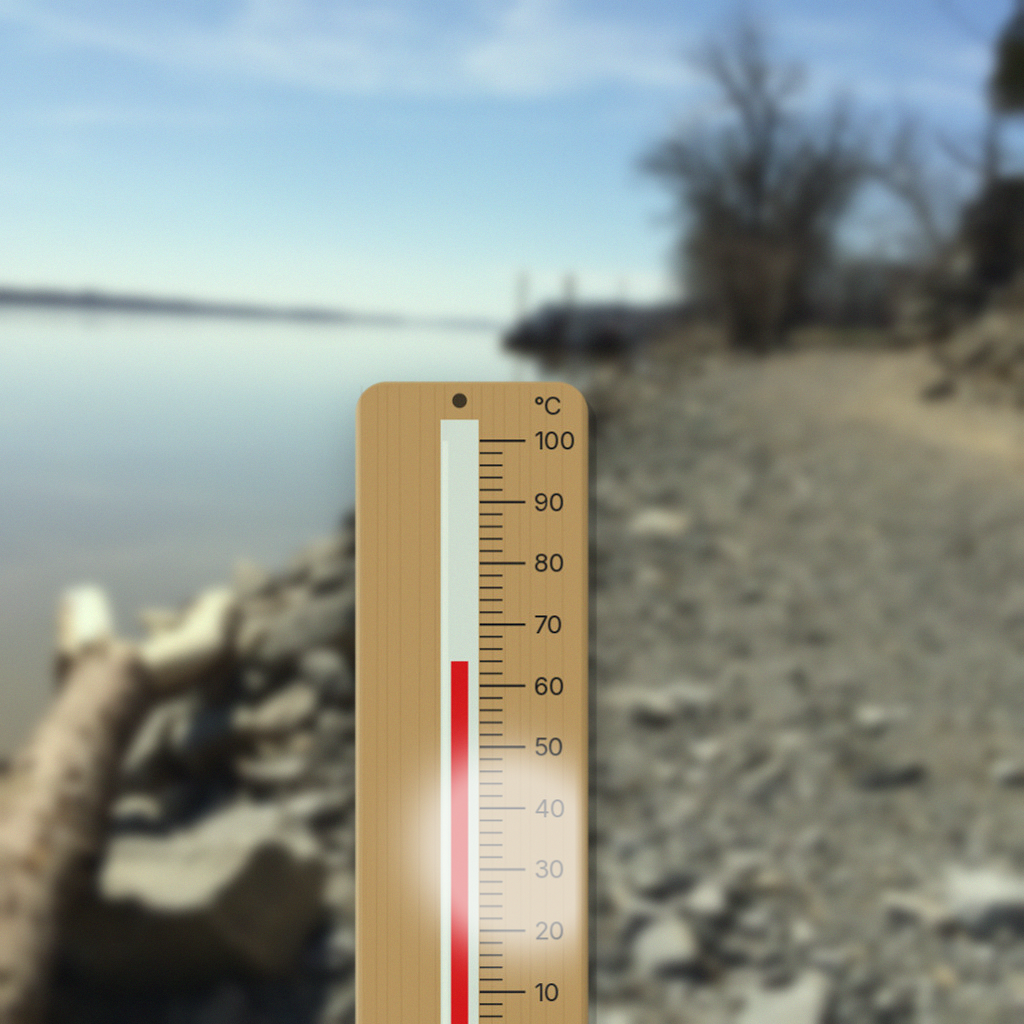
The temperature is 64°C
